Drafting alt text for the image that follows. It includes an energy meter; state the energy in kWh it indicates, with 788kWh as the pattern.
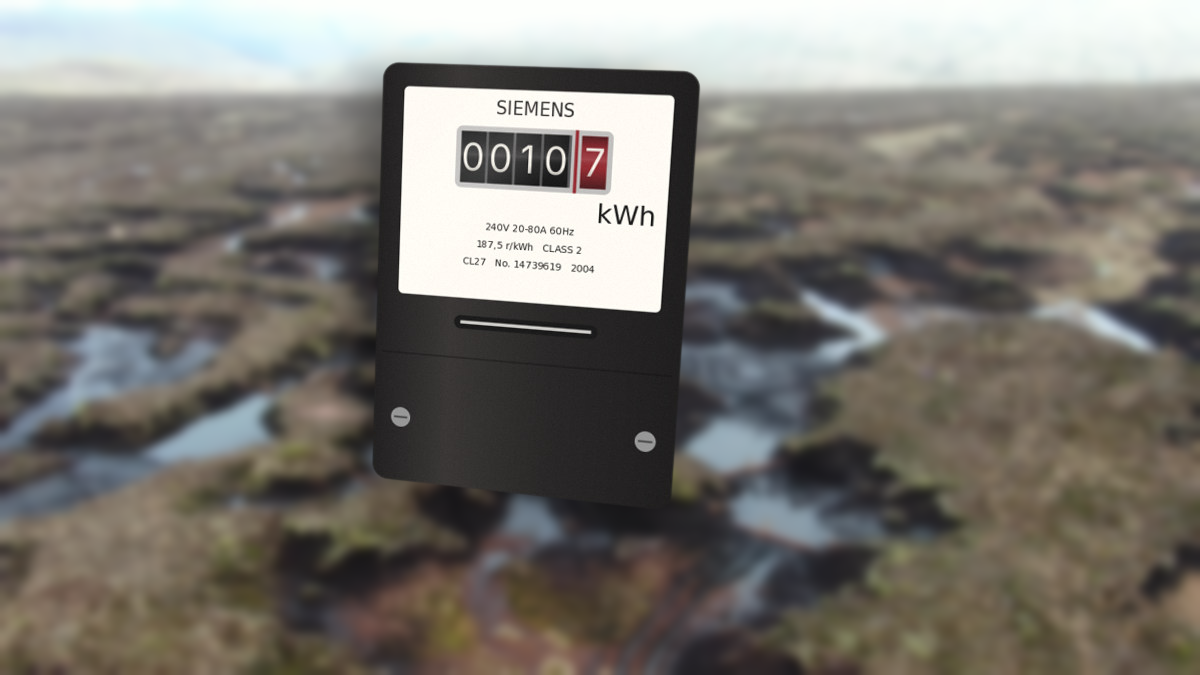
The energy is 10.7kWh
